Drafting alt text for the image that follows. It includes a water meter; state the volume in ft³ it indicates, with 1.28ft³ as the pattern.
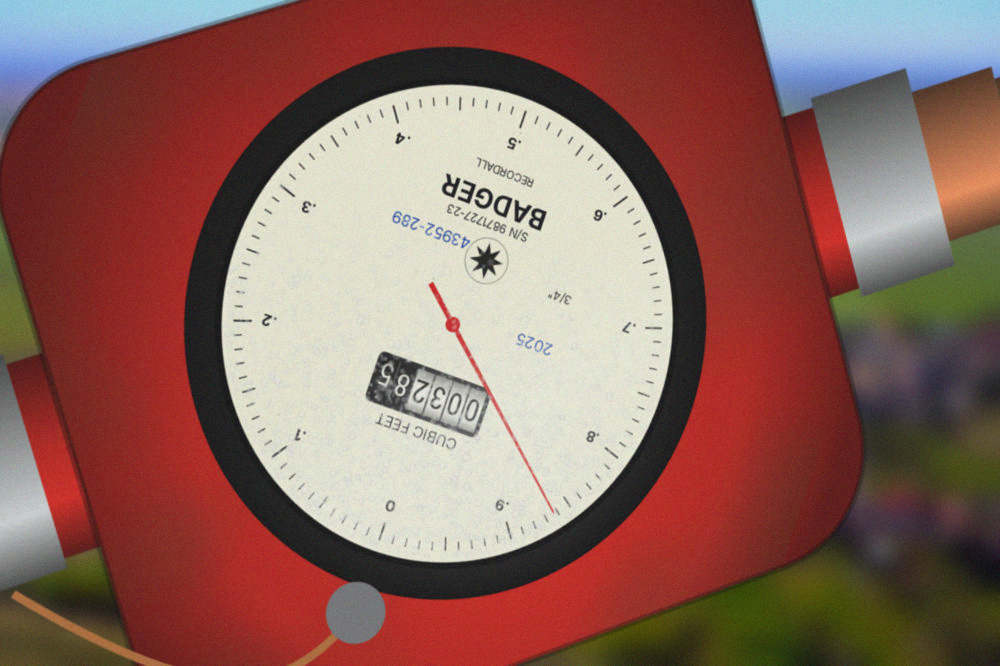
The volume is 3284.86ft³
